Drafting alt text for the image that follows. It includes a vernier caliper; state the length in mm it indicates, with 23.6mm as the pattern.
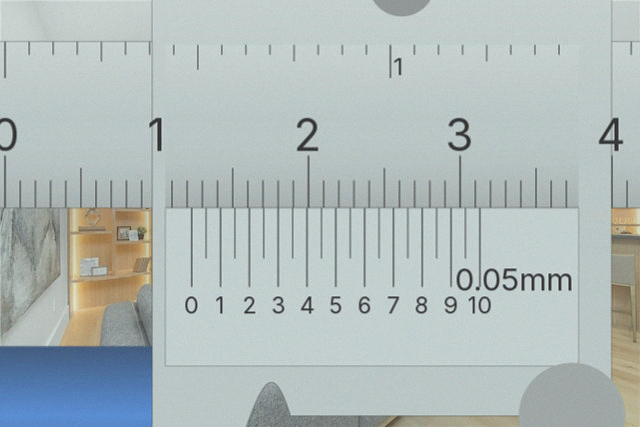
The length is 12.3mm
